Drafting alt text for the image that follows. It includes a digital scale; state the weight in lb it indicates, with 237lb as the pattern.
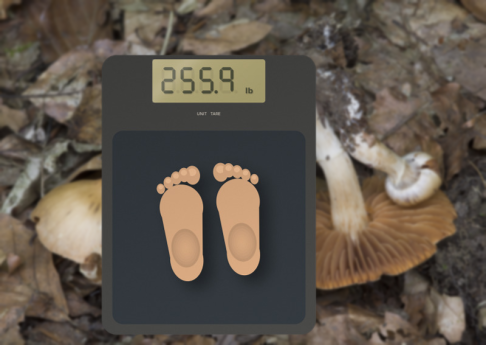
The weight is 255.9lb
